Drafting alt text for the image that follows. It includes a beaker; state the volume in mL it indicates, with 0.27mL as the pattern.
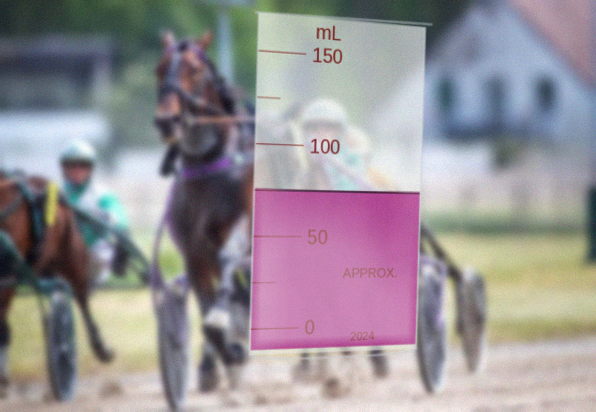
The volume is 75mL
